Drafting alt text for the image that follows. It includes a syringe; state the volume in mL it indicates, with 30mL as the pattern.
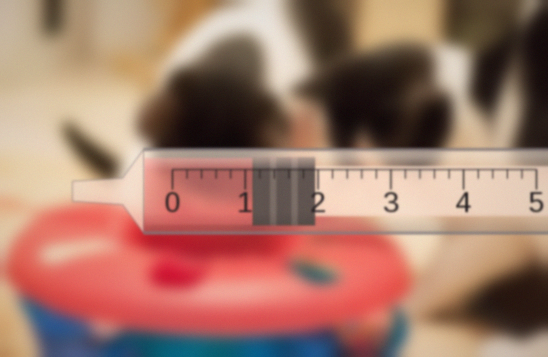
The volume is 1.1mL
